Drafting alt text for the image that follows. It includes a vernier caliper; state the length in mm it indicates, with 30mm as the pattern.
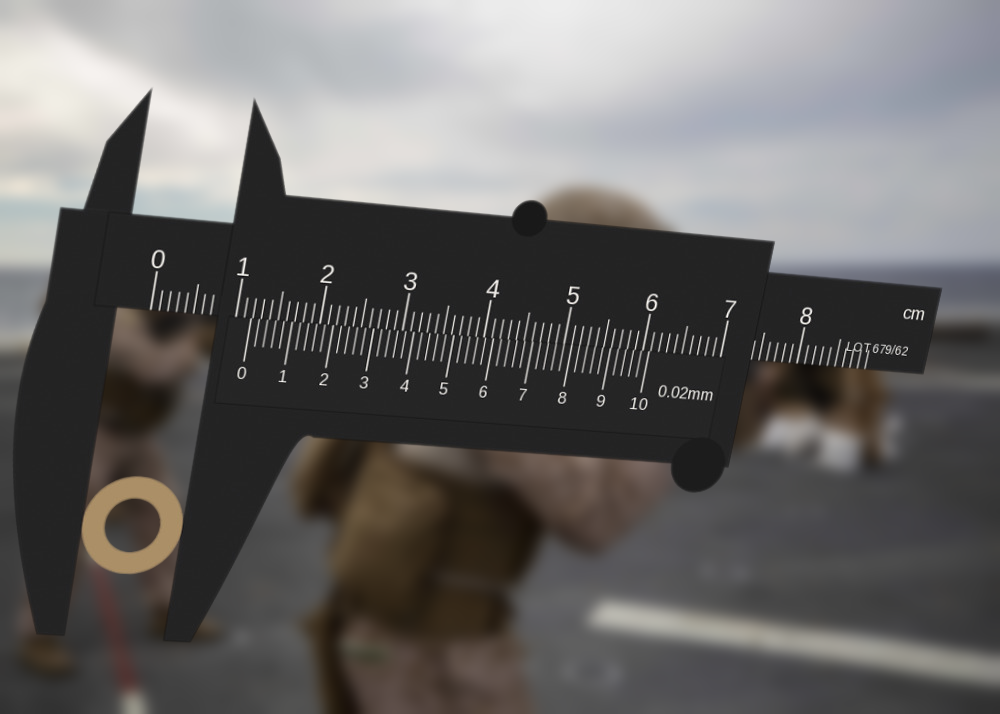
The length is 11.8mm
